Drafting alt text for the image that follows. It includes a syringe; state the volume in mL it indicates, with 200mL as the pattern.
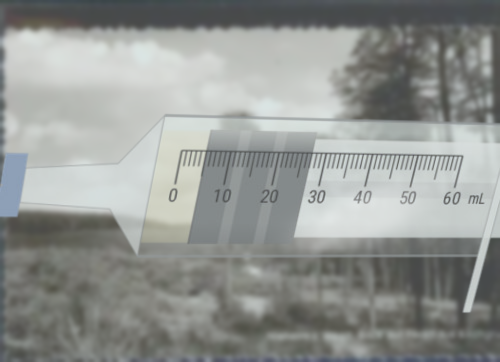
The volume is 5mL
